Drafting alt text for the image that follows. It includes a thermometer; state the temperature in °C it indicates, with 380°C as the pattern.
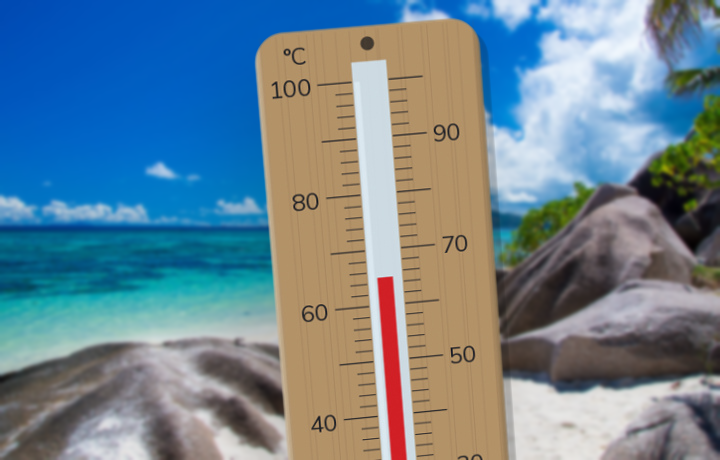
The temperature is 65°C
